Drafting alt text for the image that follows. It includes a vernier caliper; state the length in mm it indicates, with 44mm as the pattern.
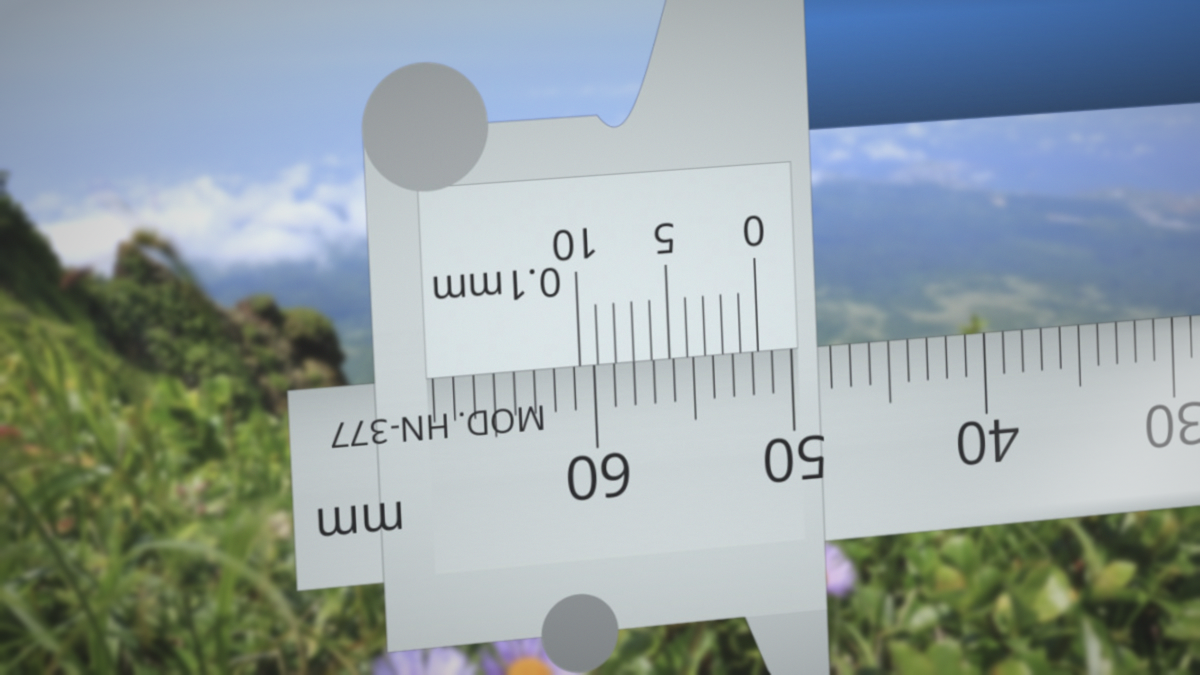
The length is 51.7mm
